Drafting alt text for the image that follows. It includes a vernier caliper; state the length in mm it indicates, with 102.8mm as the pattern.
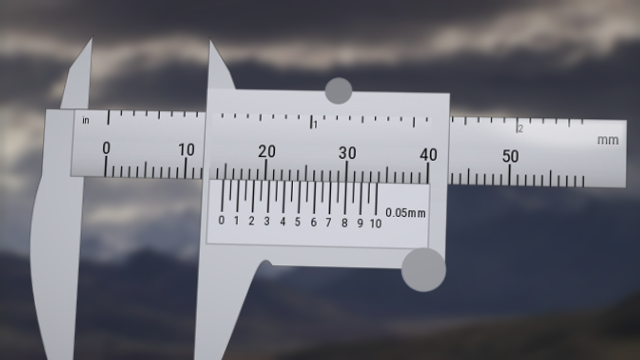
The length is 14.8mm
